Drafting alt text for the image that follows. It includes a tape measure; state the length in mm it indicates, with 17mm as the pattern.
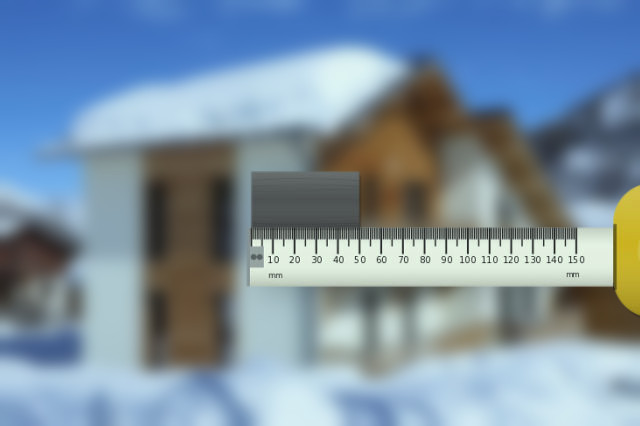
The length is 50mm
